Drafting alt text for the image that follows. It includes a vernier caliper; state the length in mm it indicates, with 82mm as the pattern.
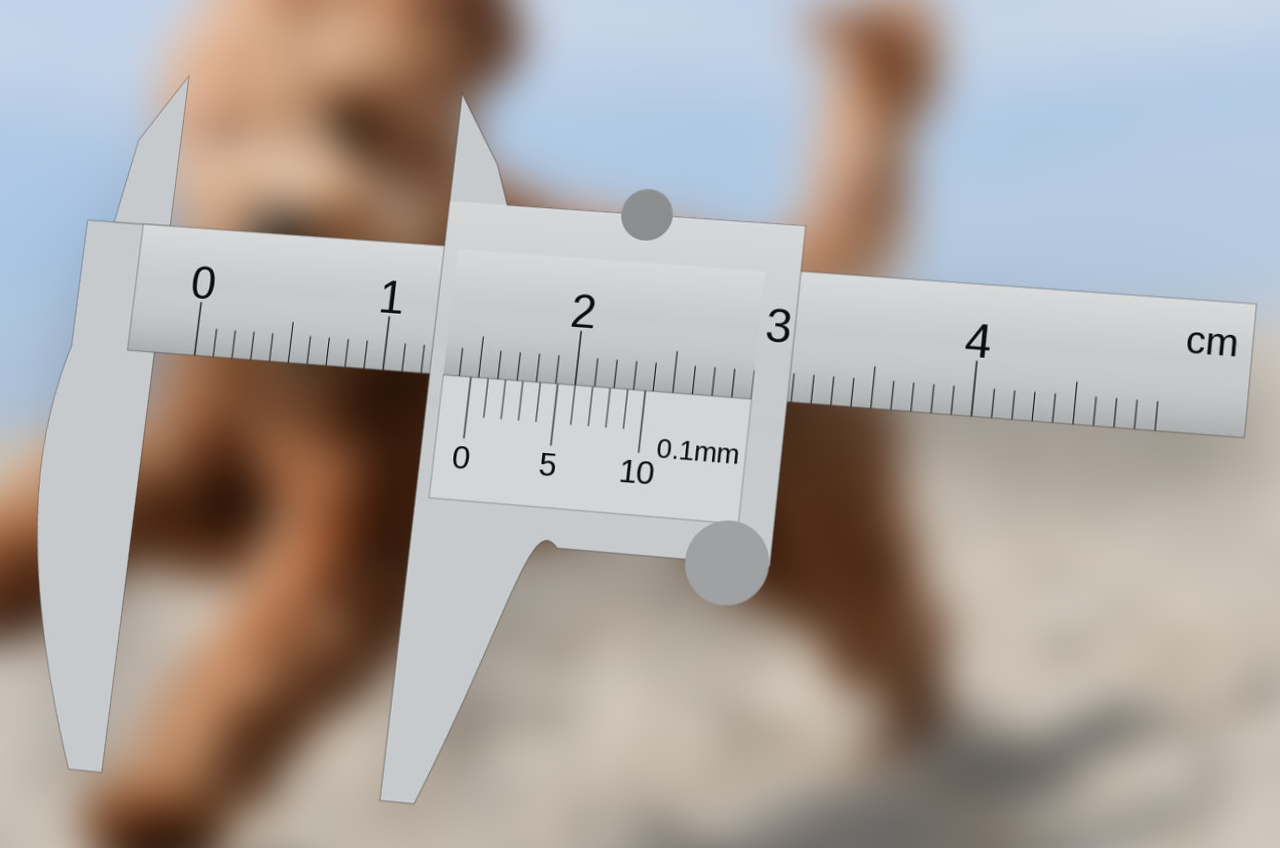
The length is 14.6mm
